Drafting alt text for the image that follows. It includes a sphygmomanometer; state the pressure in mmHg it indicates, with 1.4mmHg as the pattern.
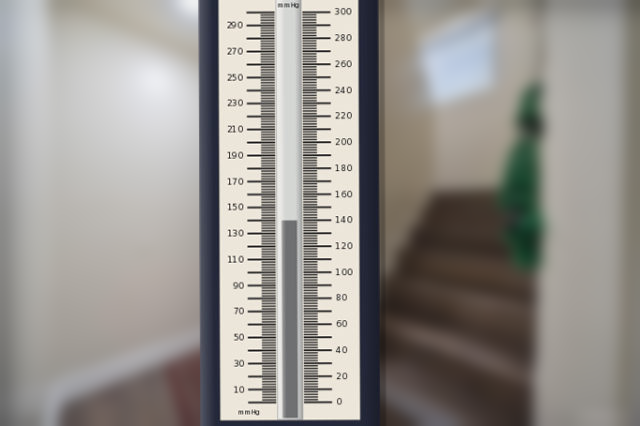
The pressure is 140mmHg
